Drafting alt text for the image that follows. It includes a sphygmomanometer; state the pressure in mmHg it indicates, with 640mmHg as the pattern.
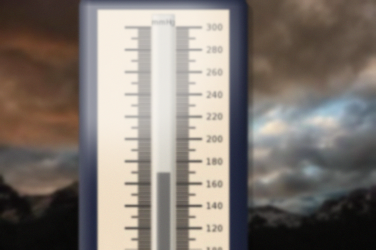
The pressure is 170mmHg
